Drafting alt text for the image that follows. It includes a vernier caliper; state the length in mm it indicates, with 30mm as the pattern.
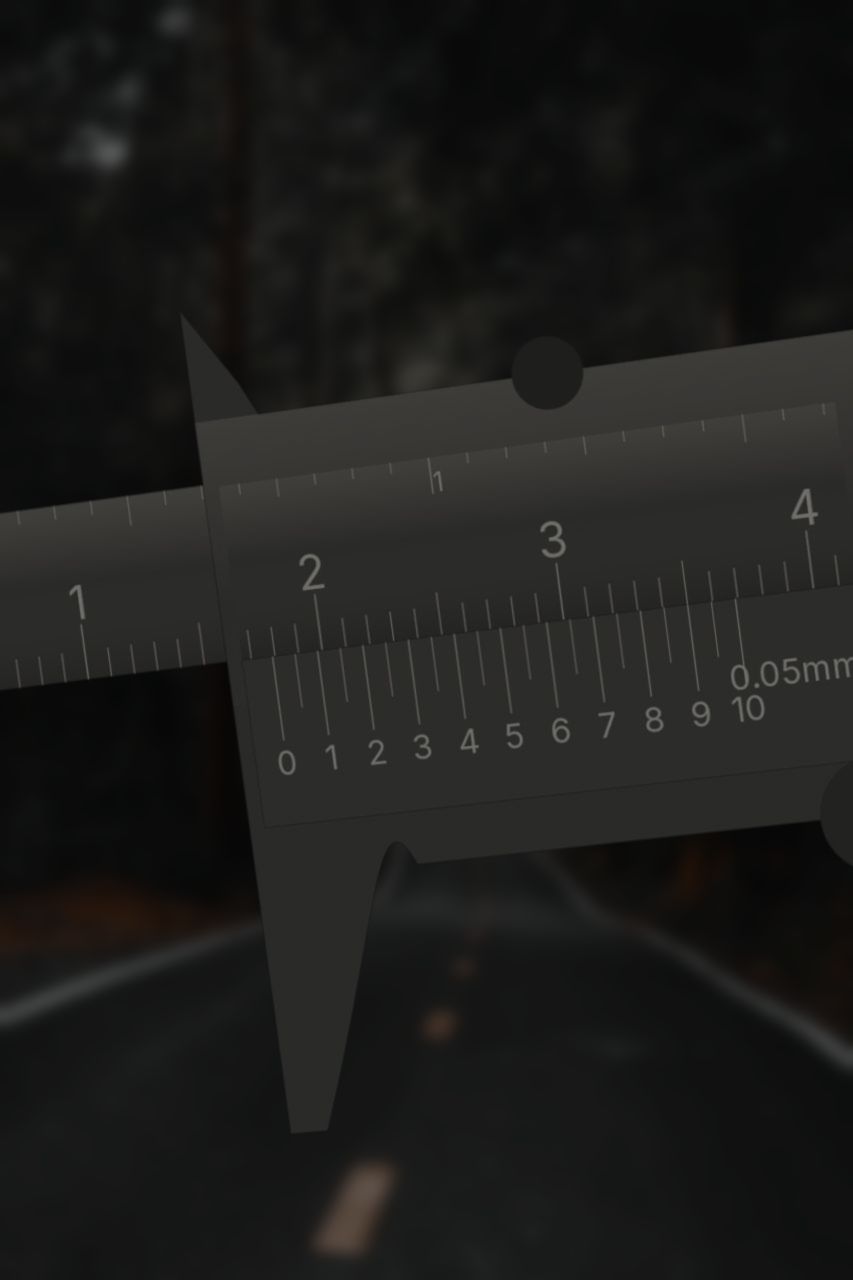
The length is 17.9mm
